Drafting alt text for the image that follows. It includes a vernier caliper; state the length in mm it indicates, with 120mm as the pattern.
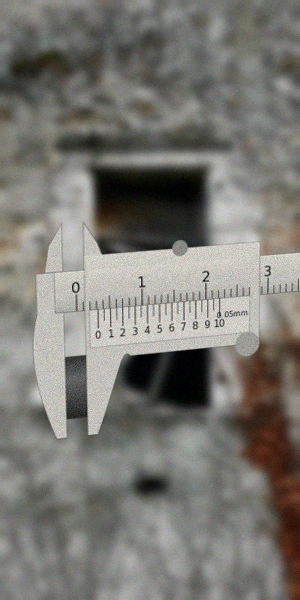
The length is 3.2mm
